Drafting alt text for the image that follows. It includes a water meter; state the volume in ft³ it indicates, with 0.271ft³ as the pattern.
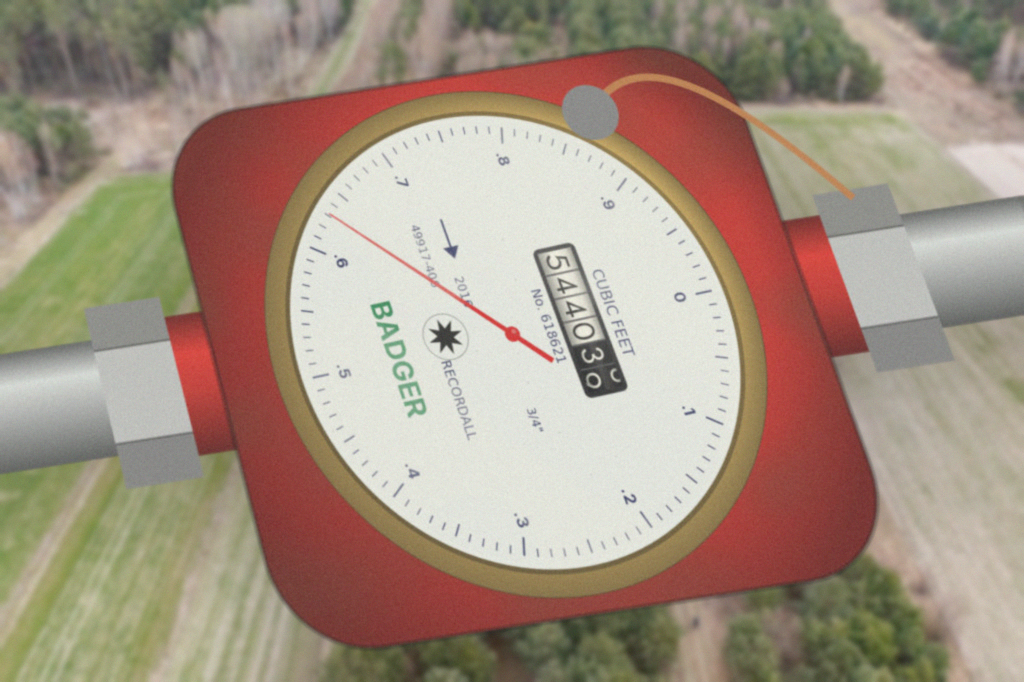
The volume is 544038.63ft³
